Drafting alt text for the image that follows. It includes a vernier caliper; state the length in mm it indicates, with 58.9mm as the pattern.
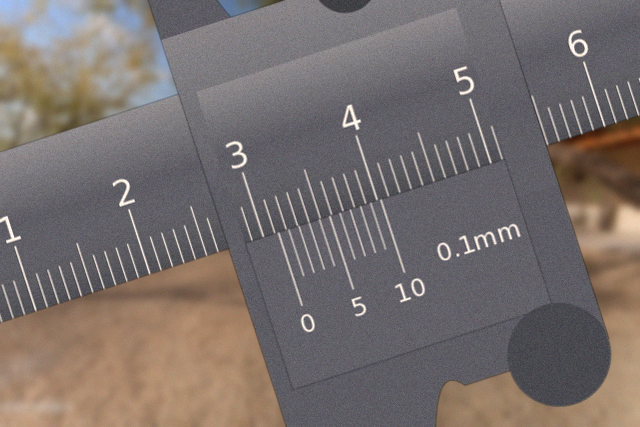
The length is 31.3mm
